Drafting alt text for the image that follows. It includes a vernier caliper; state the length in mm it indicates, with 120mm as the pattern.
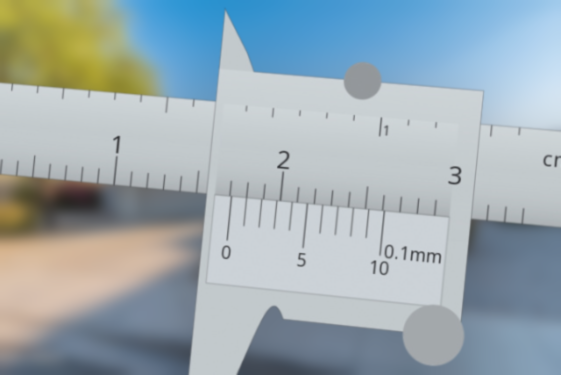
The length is 17.1mm
